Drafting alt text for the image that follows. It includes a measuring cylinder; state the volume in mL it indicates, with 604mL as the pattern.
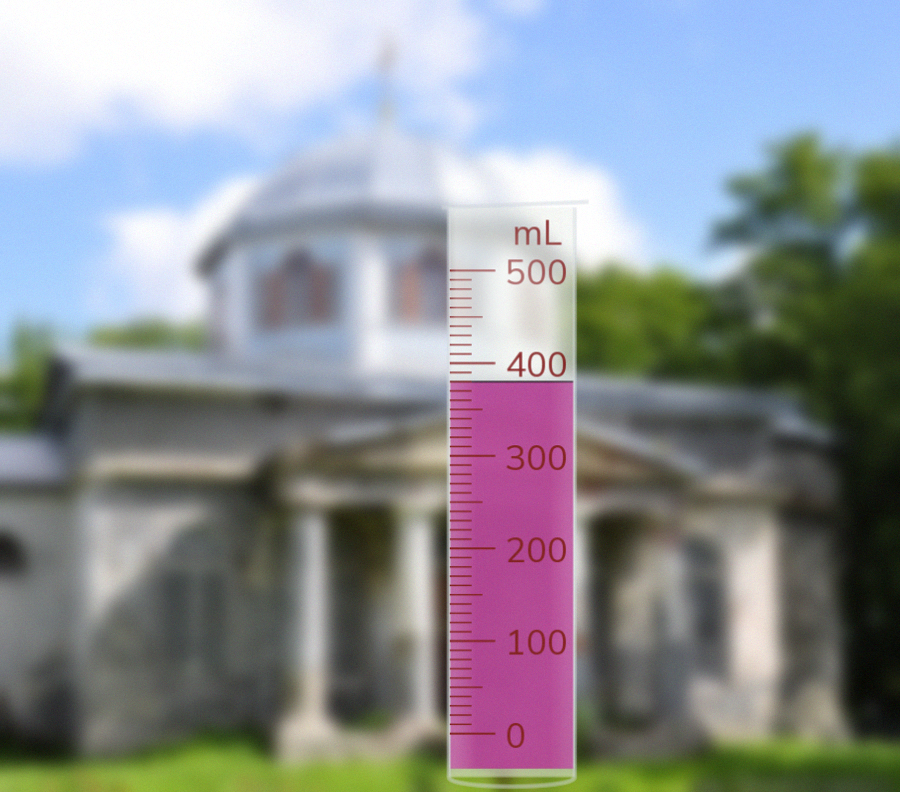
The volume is 380mL
